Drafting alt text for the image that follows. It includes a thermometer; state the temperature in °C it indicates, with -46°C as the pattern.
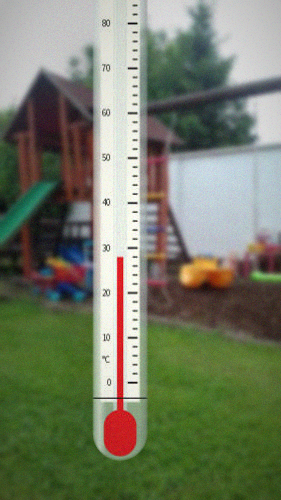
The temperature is 28°C
